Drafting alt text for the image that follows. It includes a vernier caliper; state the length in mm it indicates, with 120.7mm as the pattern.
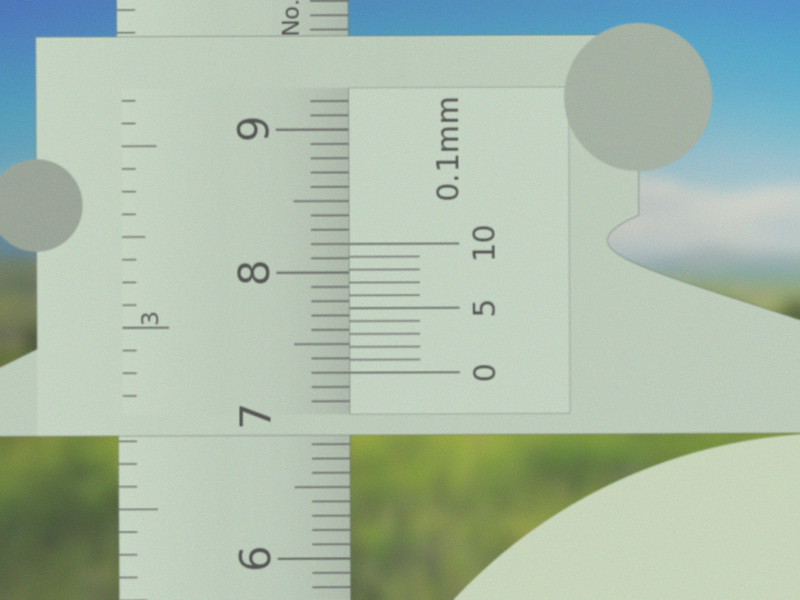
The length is 73.0mm
